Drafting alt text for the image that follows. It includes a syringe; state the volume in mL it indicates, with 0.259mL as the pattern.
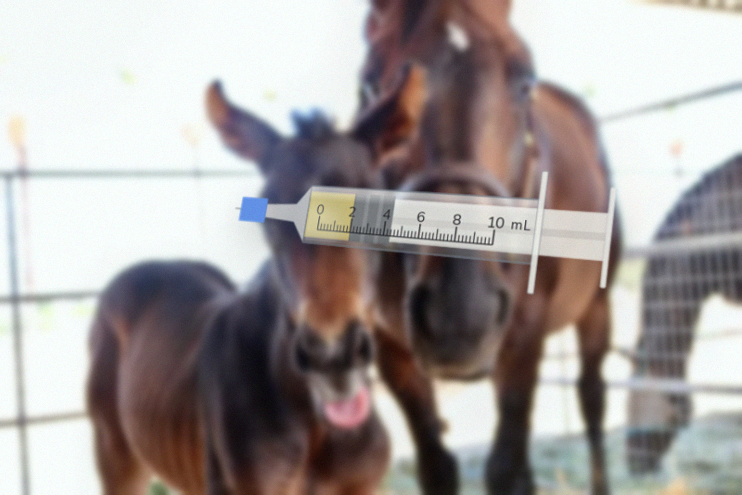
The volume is 2mL
